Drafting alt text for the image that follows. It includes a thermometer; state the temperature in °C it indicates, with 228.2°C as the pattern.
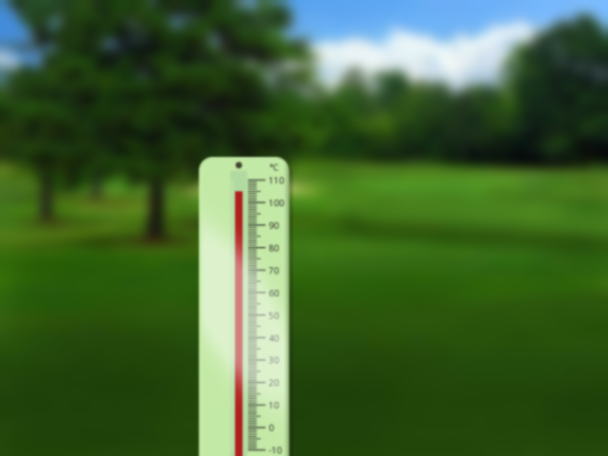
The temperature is 105°C
